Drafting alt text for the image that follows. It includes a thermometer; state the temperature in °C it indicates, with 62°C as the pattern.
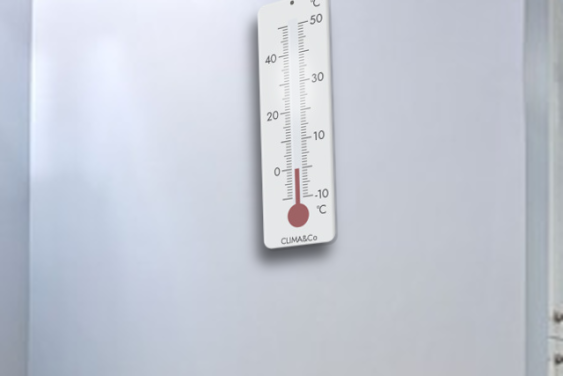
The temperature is 0°C
